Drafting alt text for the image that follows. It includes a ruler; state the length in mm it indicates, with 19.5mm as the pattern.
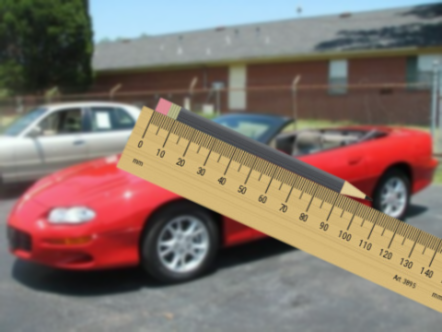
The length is 105mm
